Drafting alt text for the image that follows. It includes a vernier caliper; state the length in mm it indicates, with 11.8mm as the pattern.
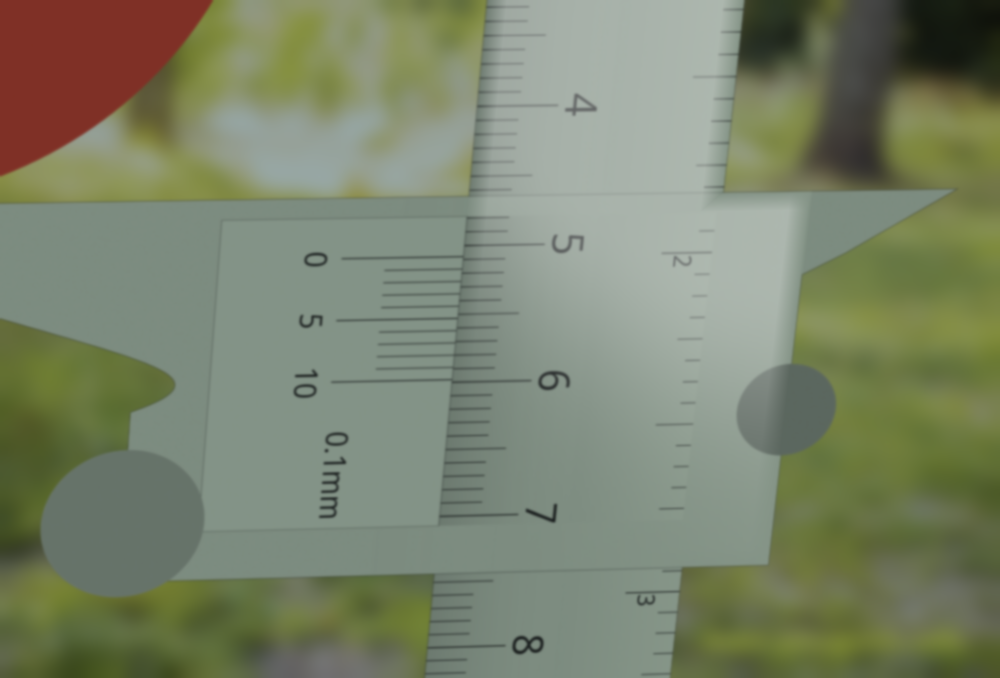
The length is 50.8mm
